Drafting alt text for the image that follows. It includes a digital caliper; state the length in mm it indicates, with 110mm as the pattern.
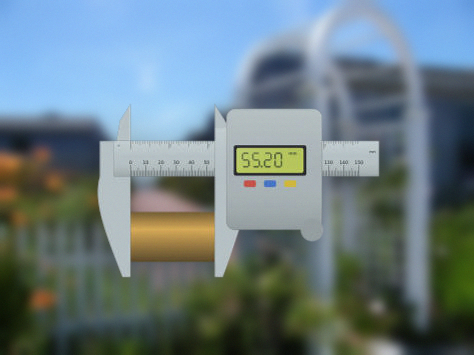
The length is 55.20mm
